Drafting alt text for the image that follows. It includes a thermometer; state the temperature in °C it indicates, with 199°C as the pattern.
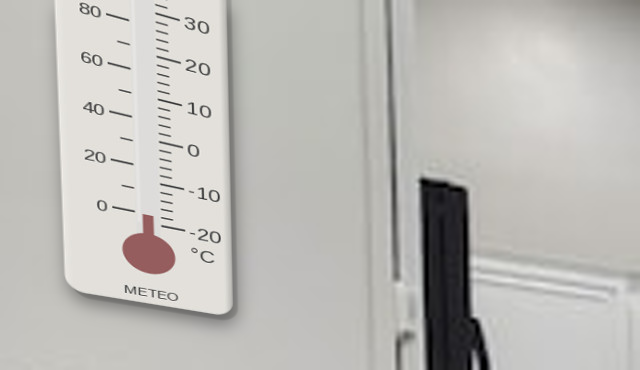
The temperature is -18°C
